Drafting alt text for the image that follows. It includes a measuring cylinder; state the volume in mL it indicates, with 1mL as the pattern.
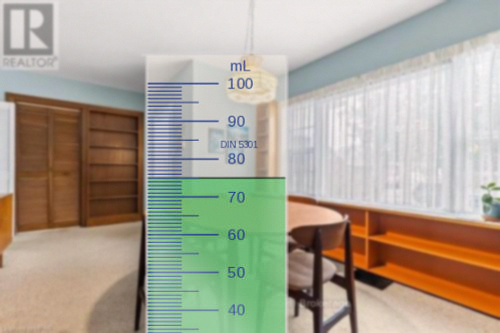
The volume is 75mL
